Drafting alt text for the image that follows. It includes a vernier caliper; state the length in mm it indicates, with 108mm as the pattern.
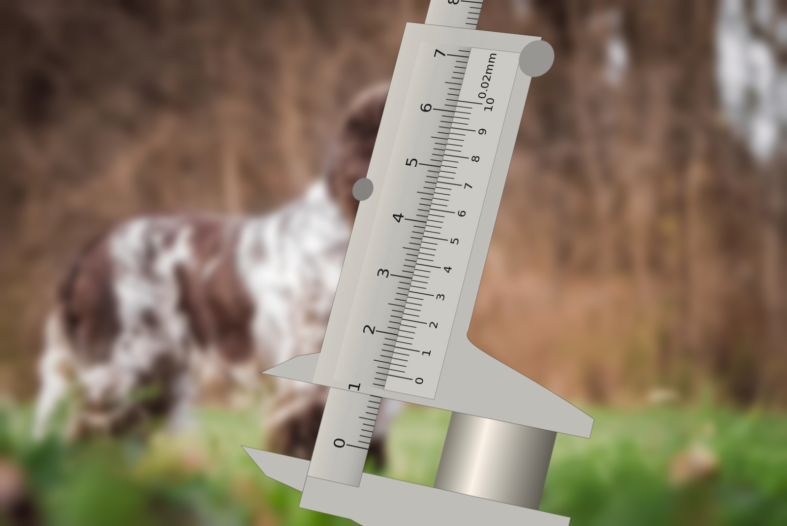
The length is 13.0mm
